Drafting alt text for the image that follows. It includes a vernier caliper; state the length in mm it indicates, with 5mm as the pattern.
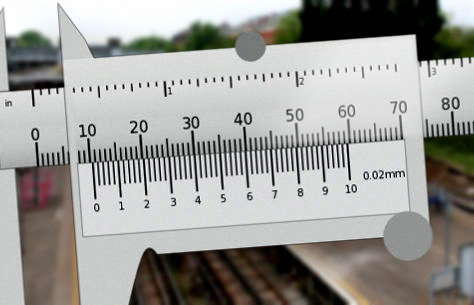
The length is 10.5mm
